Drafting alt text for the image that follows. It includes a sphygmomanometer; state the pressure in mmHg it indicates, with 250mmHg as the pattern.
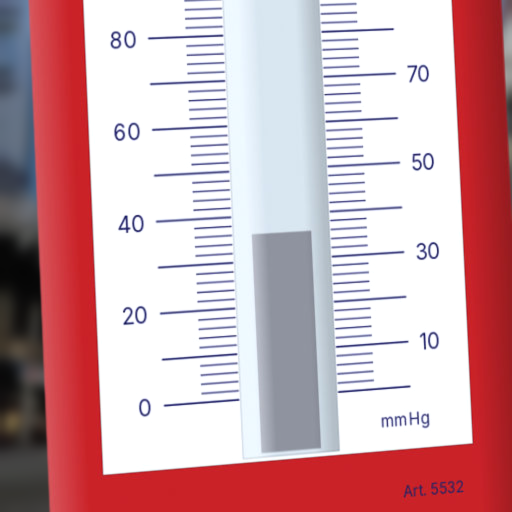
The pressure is 36mmHg
